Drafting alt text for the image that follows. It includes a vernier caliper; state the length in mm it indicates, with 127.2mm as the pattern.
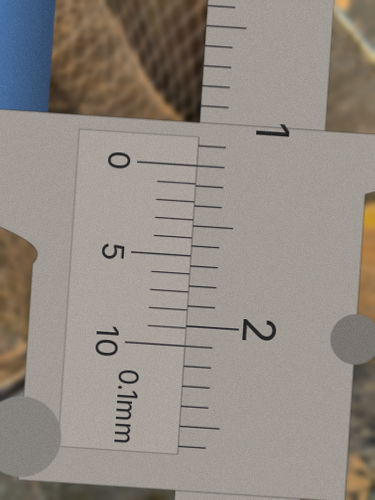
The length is 12.0mm
